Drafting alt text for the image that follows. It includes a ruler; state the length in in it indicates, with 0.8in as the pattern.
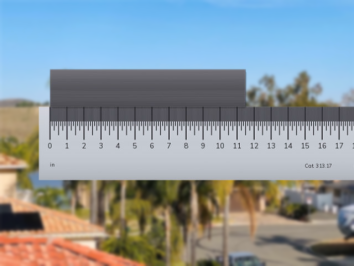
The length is 11.5in
